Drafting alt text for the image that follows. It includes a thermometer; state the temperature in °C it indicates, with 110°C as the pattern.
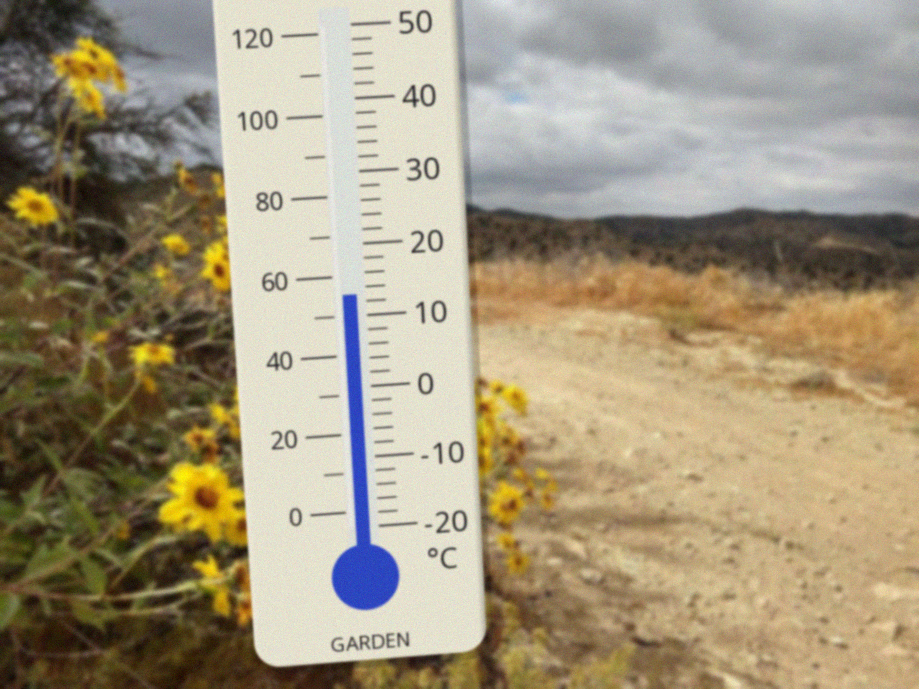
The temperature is 13°C
